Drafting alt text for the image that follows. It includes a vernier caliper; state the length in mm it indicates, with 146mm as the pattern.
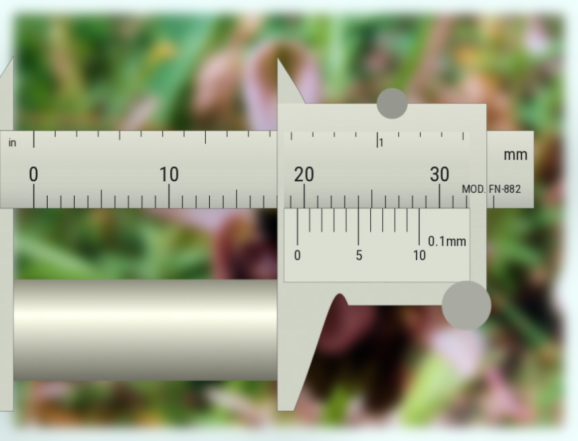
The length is 19.5mm
